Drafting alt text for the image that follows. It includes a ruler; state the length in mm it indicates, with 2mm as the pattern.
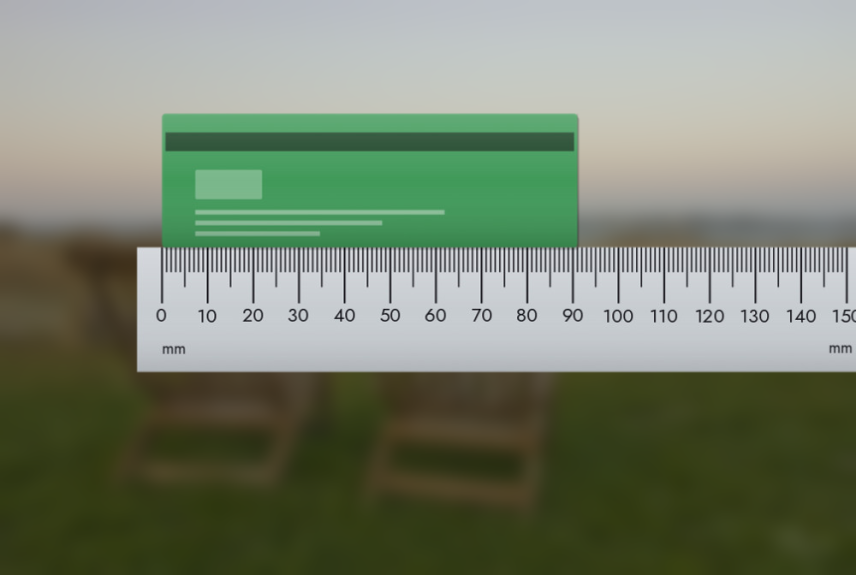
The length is 91mm
